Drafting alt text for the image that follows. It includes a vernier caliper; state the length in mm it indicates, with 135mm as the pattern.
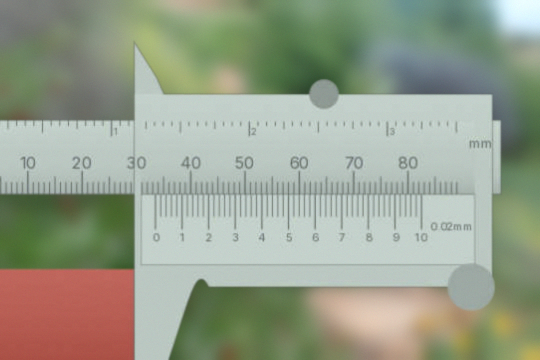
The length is 33.5mm
